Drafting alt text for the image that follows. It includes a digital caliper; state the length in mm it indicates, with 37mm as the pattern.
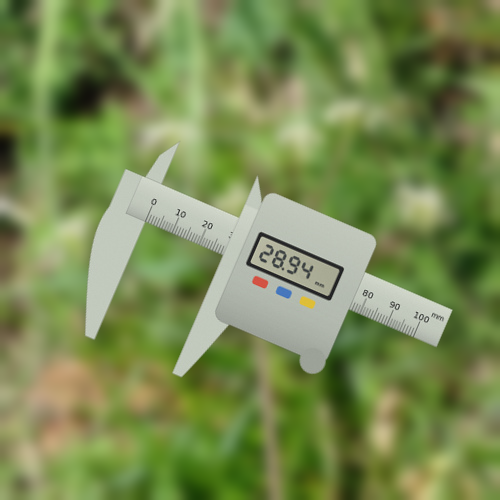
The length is 28.94mm
